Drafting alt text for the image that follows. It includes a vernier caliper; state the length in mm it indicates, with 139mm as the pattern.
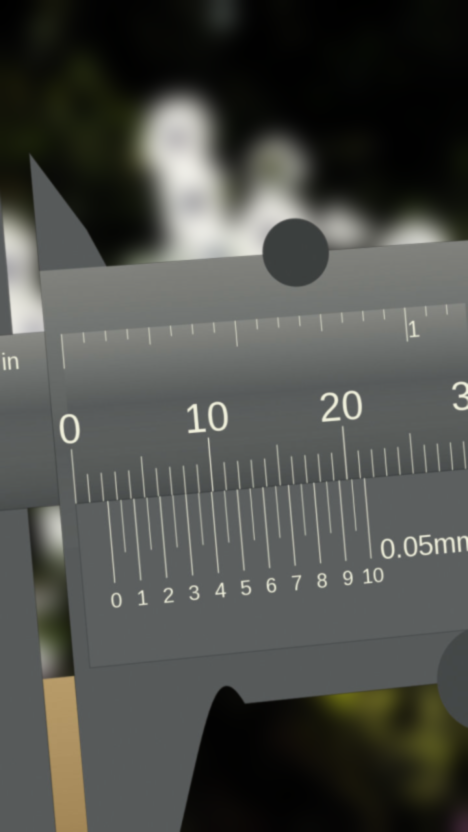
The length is 2.3mm
